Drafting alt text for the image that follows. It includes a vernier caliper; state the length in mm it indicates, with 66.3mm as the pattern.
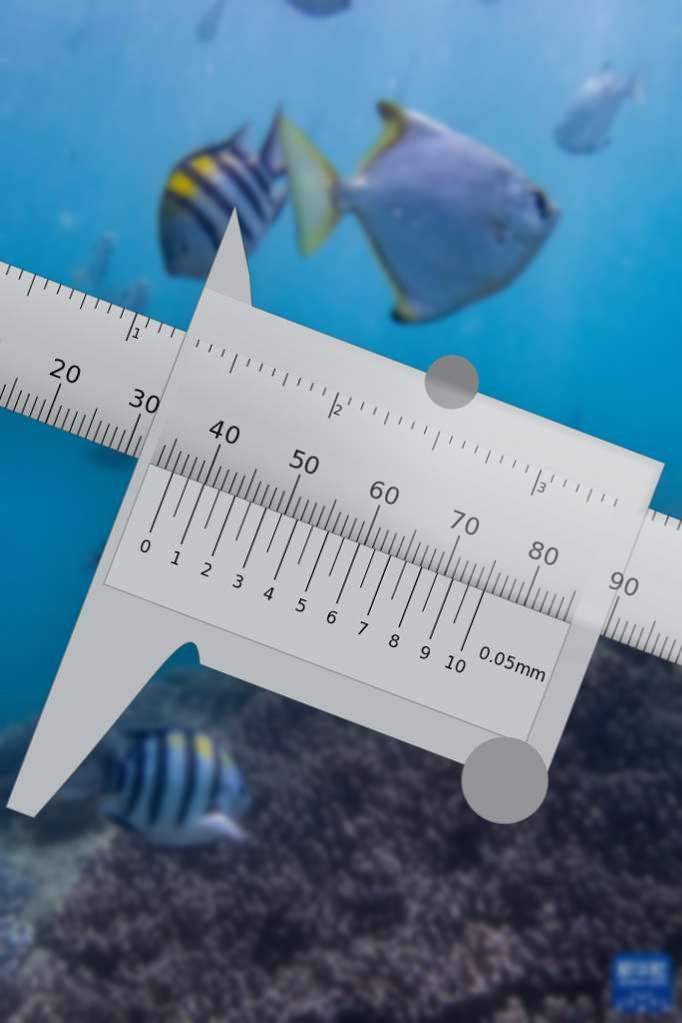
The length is 36.0mm
